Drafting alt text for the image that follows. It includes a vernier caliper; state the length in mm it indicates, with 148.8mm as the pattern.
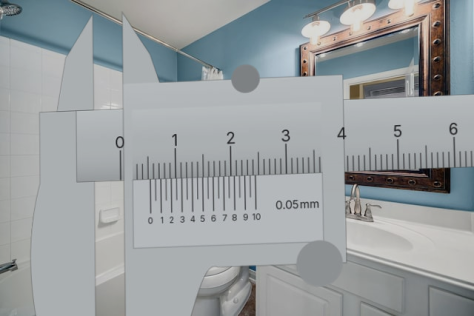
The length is 5.4mm
